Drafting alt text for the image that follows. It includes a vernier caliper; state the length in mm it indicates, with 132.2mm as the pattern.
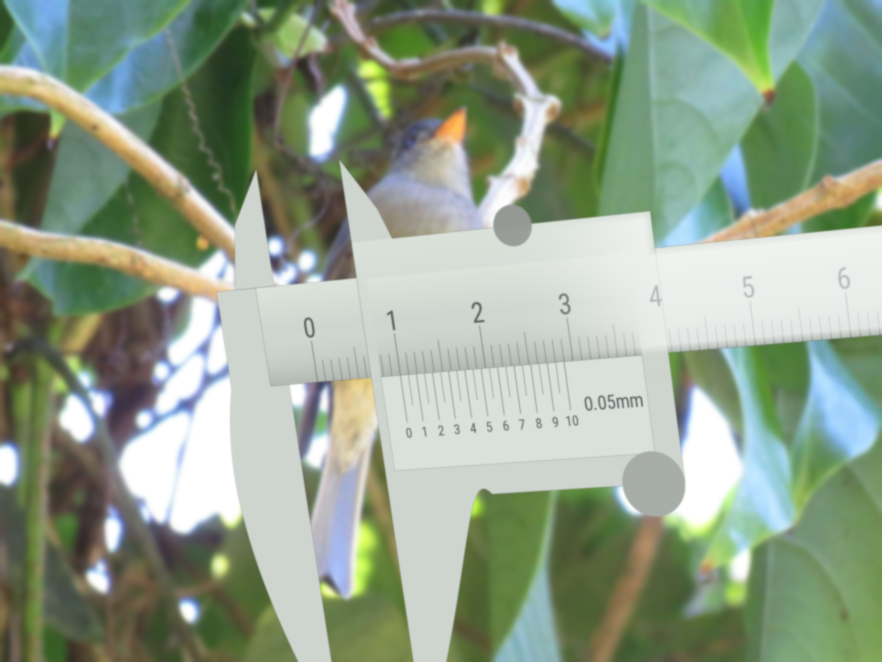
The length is 10.0mm
